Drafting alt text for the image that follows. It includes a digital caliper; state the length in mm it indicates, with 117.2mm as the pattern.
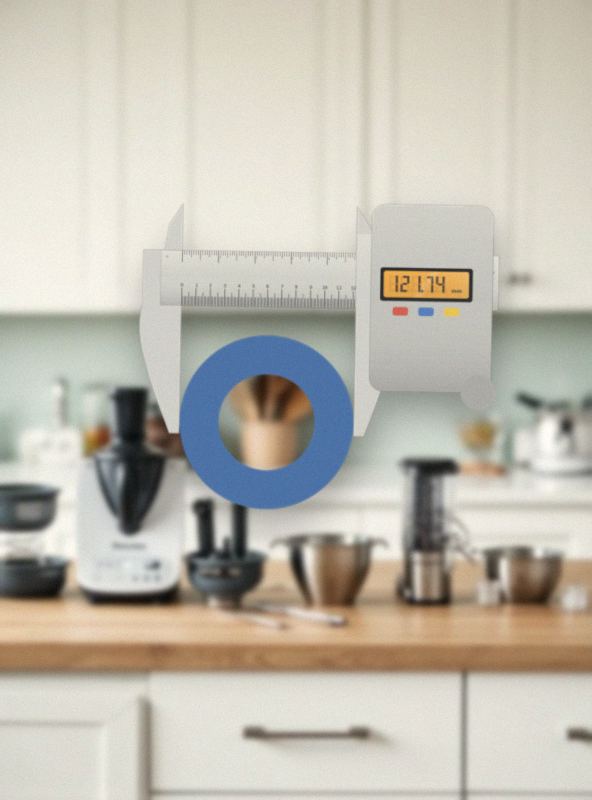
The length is 121.74mm
